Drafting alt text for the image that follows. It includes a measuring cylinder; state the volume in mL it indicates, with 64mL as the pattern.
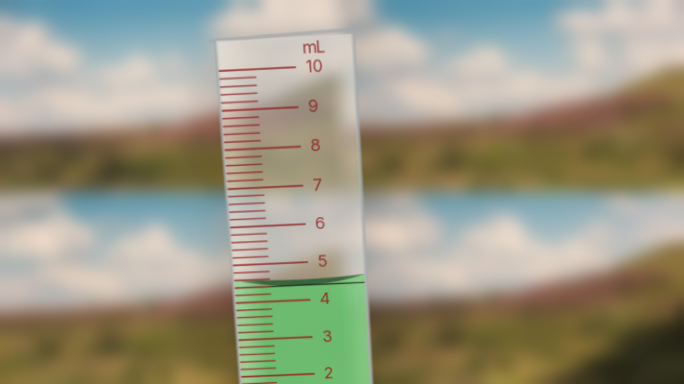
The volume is 4.4mL
